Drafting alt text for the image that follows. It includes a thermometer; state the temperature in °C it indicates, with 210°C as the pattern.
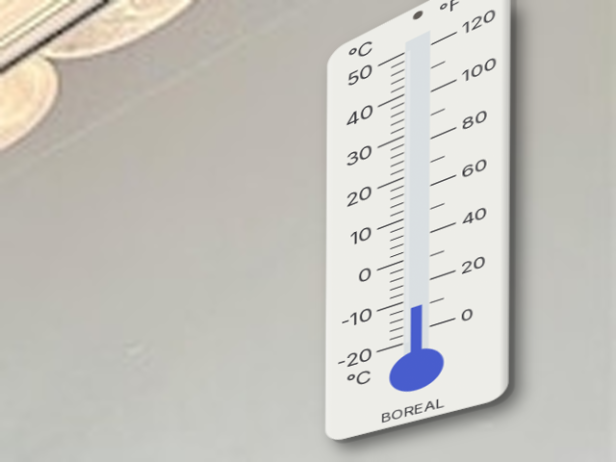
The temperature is -12°C
